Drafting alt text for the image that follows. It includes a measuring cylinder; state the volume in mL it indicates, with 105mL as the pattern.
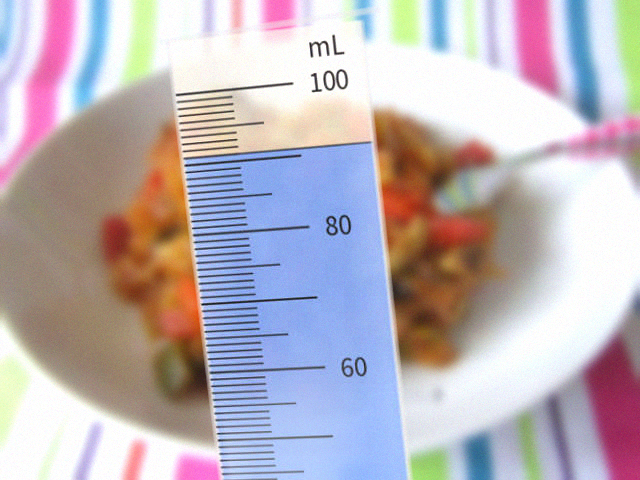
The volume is 91mL
